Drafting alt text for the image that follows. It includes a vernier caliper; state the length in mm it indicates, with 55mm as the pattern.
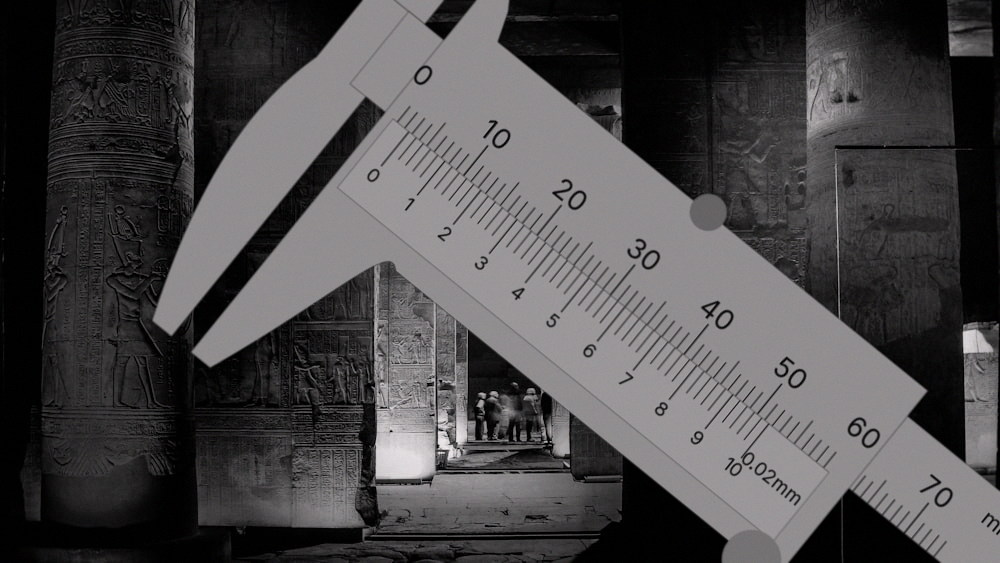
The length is 2.6mm
